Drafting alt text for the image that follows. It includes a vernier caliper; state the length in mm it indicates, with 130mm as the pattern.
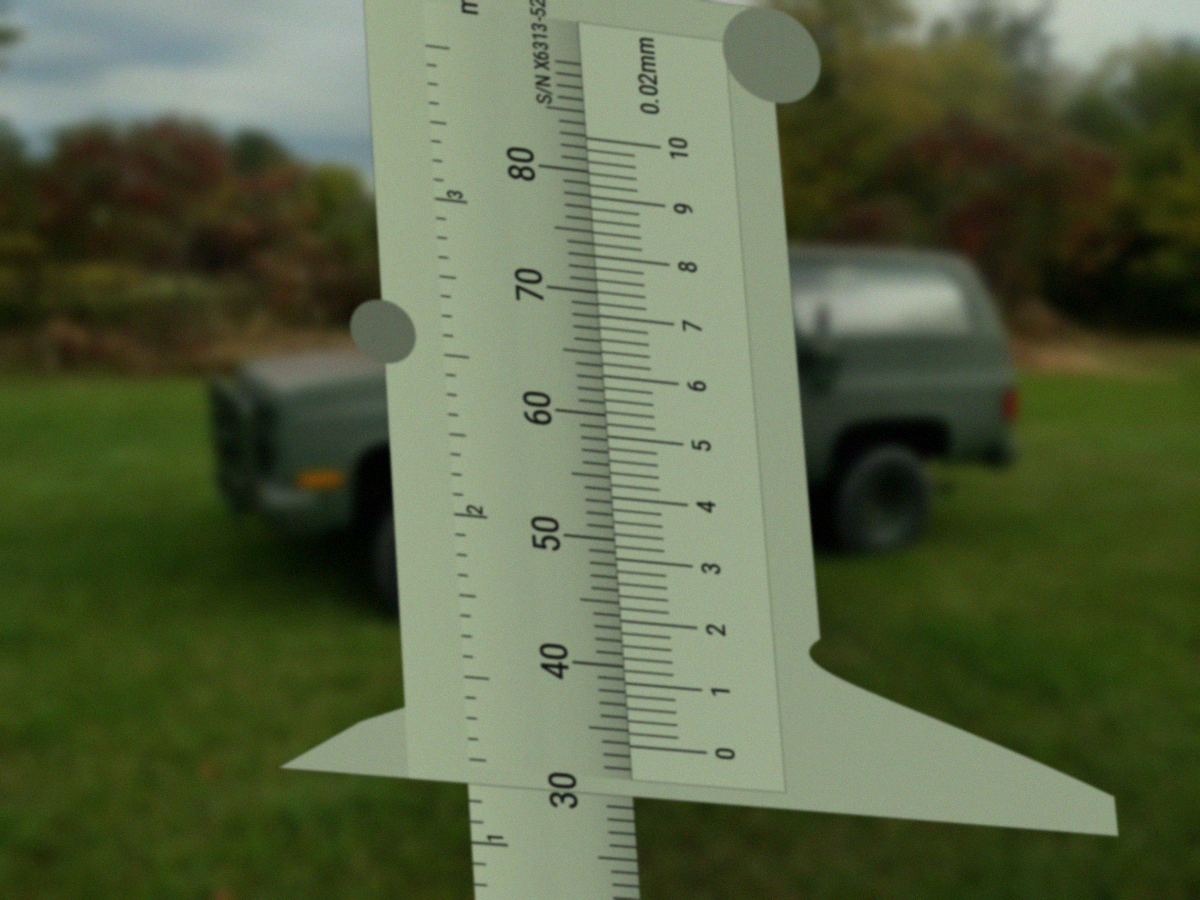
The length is 33.8mm
